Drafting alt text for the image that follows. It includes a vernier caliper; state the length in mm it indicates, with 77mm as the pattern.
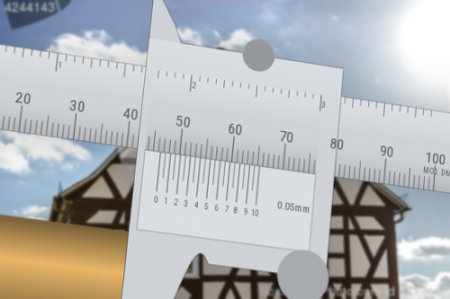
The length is 46.4mm
